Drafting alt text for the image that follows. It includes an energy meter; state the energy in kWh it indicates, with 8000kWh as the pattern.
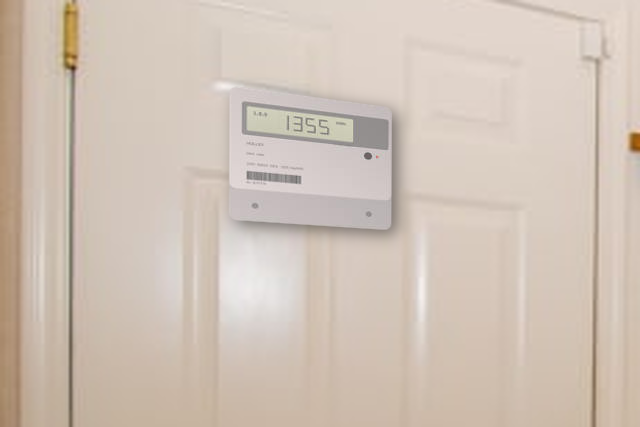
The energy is 1355kWh
